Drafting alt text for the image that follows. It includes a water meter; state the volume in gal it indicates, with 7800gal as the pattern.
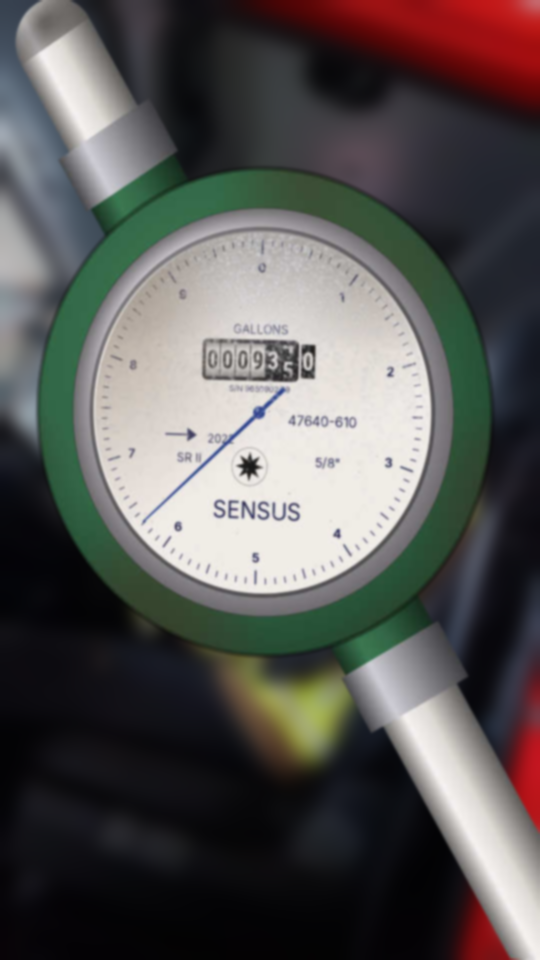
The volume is 9346.3gal
